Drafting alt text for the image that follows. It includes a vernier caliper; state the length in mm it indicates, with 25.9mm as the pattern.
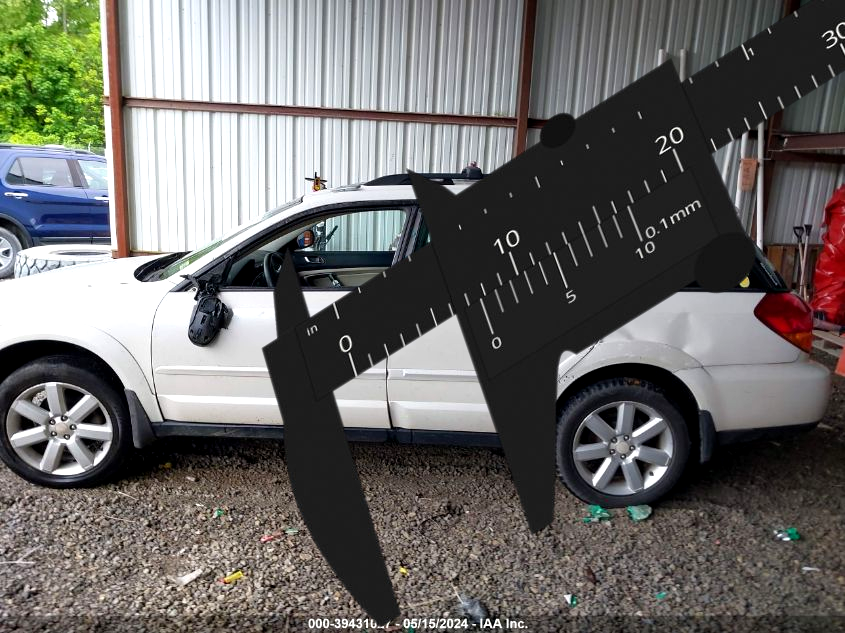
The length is 7.7mm
